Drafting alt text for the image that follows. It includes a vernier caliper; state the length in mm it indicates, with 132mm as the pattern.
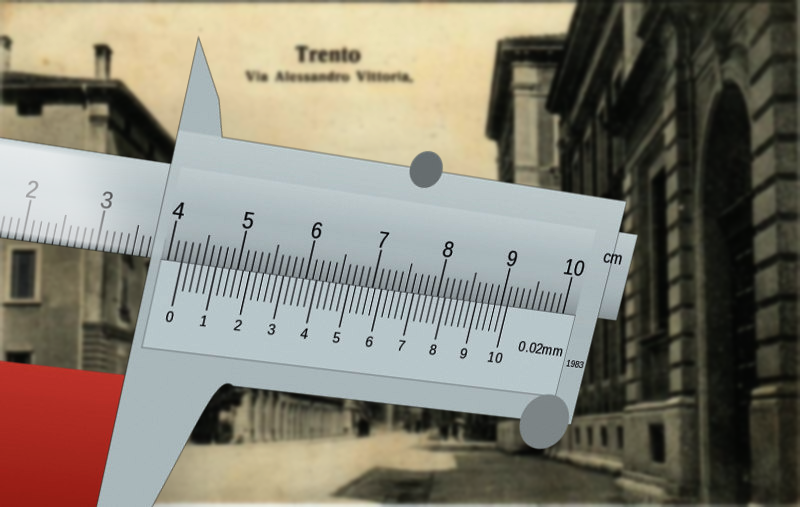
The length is 42.0mm
